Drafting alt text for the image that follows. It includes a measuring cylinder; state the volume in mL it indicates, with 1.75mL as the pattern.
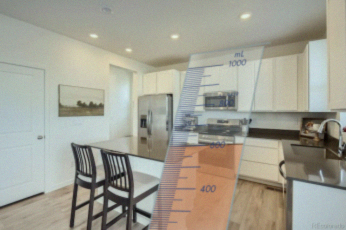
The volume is 600mL
